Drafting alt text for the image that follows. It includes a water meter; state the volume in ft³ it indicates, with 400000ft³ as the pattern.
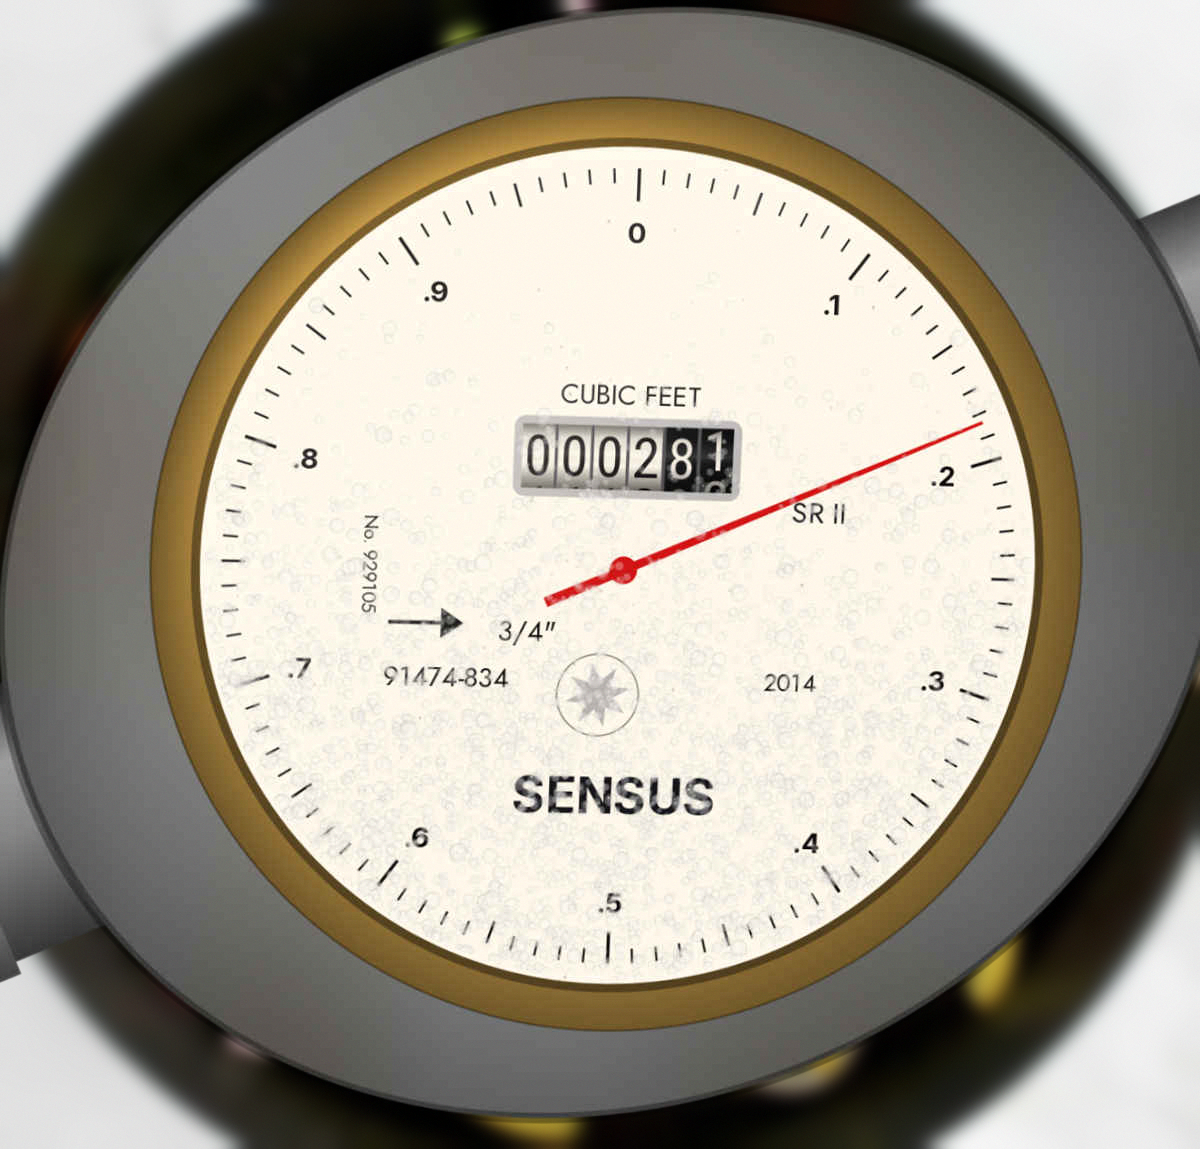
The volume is 281.18ft³
